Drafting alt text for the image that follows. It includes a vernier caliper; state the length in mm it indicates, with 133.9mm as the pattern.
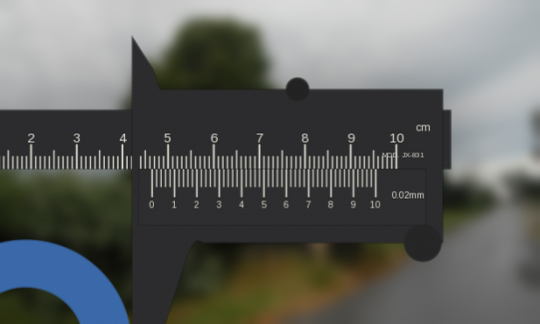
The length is 46.5mm
